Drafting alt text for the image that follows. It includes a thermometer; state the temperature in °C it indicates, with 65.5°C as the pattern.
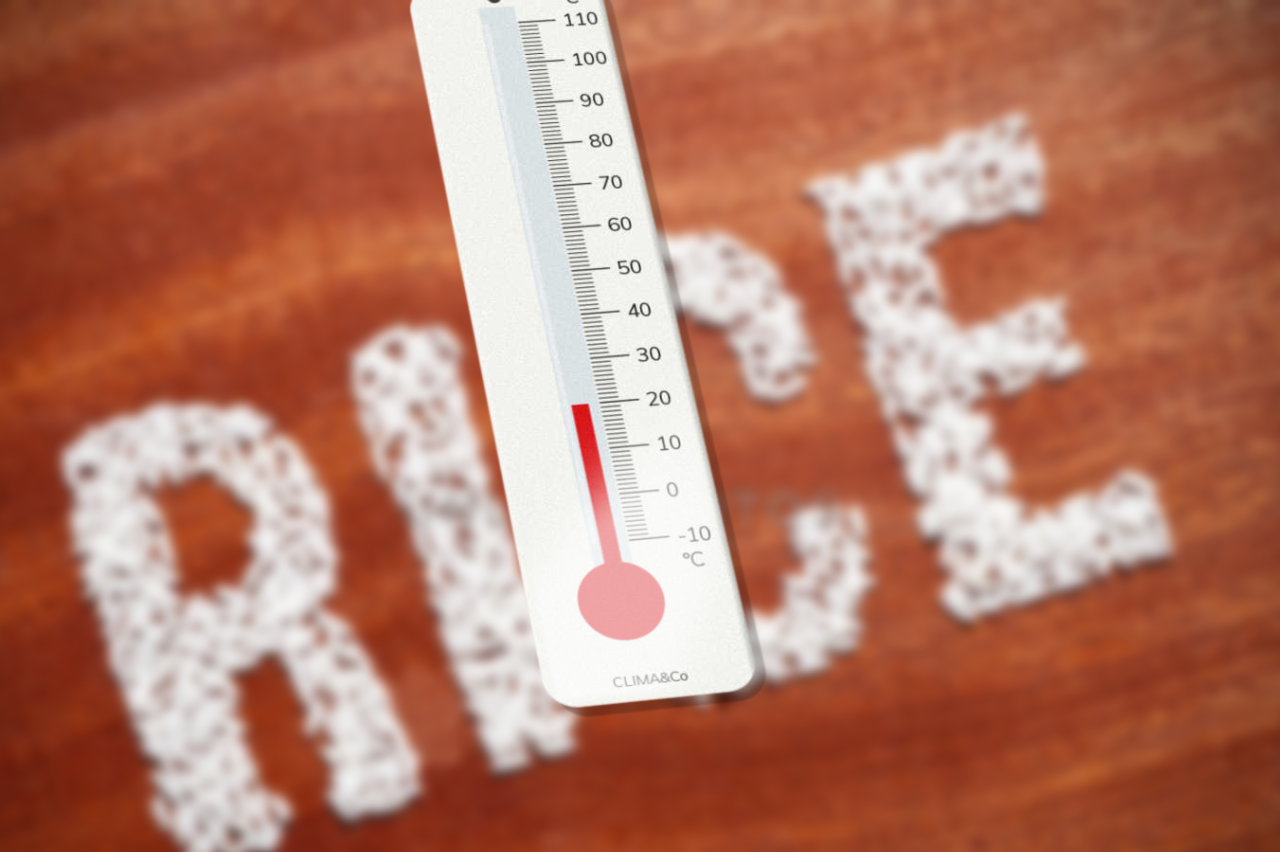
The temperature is 20°C
